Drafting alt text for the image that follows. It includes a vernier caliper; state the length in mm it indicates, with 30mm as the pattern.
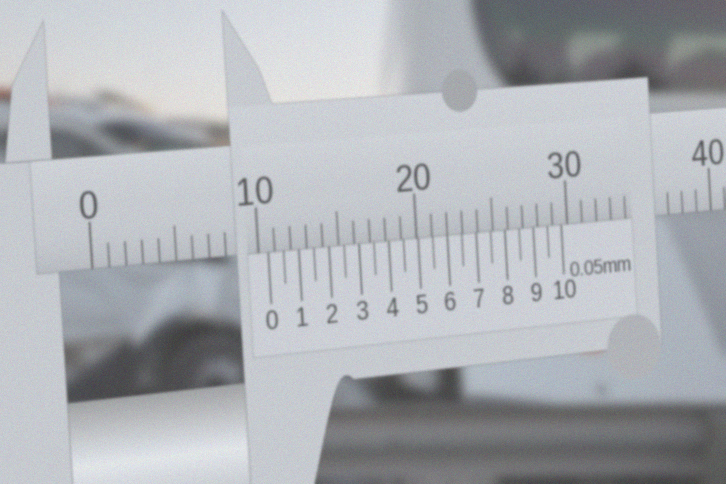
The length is 10.6mm
